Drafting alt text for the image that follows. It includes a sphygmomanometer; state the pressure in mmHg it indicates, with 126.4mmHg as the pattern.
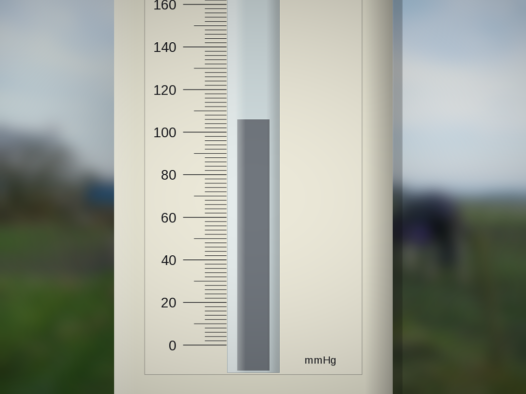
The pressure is 106mmHg
